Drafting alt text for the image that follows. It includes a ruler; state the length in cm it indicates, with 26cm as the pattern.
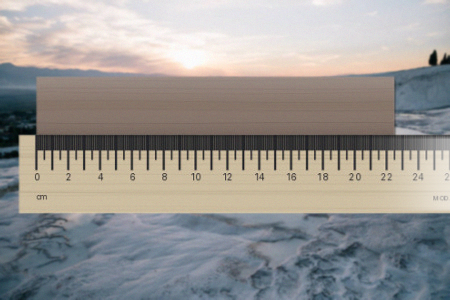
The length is 22.5cm
